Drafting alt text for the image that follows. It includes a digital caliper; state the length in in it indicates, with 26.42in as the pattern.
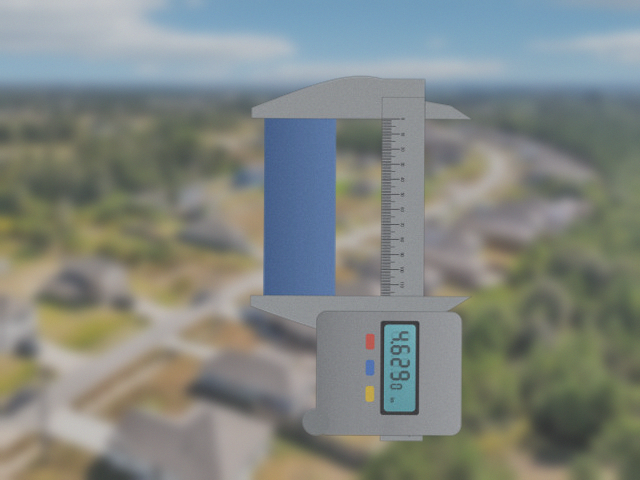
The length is 4.6290in
